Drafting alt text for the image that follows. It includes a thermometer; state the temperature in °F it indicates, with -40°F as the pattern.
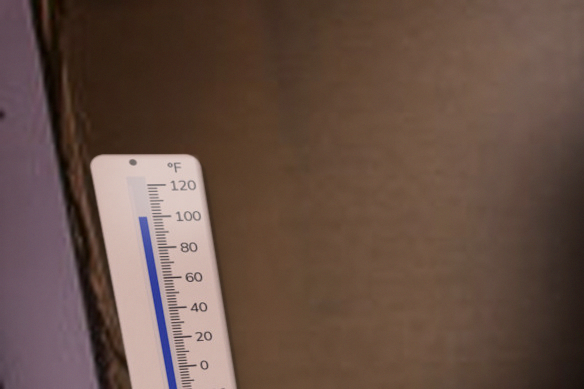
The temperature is 100°F
